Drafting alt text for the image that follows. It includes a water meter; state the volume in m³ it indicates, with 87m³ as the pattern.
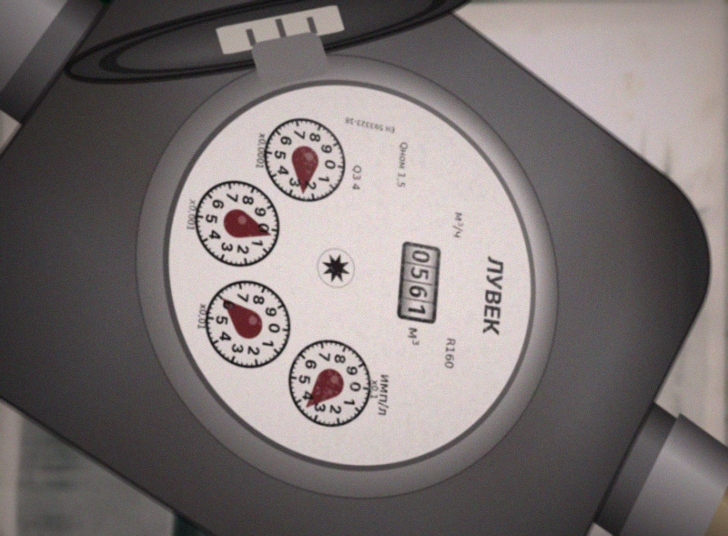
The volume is 561.3602m³
